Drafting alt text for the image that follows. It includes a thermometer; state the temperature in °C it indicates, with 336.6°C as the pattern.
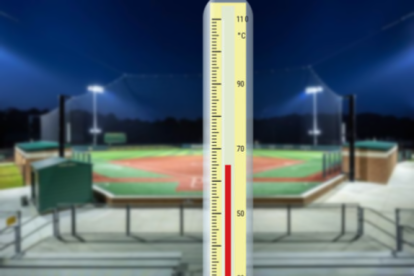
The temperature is 65°C
